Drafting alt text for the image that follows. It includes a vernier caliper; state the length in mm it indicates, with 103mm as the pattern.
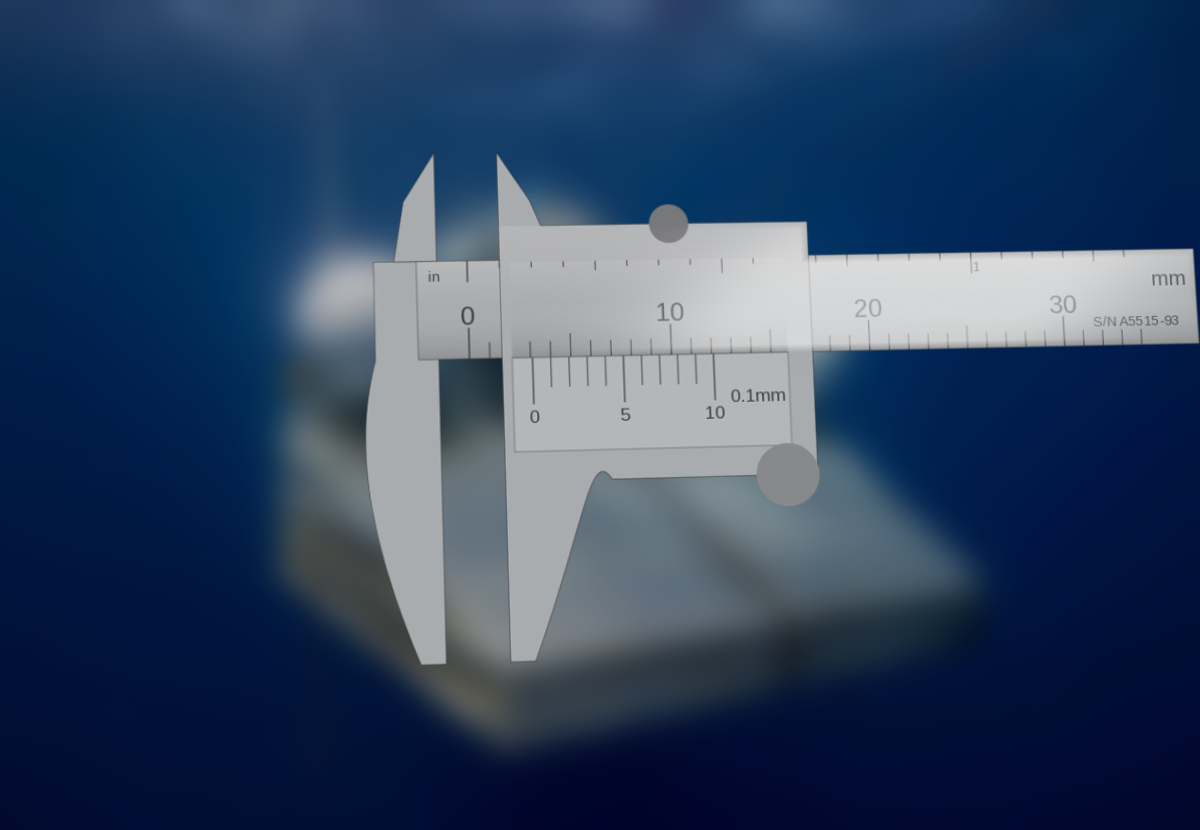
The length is 3.1mm
